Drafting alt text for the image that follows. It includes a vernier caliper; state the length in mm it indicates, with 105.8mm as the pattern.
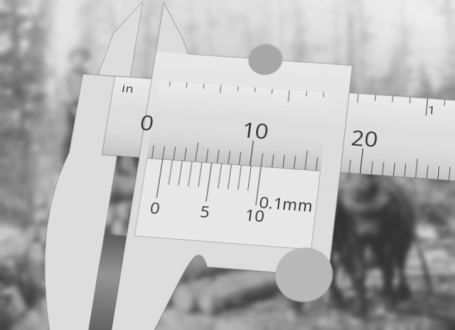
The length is 2.0mm
